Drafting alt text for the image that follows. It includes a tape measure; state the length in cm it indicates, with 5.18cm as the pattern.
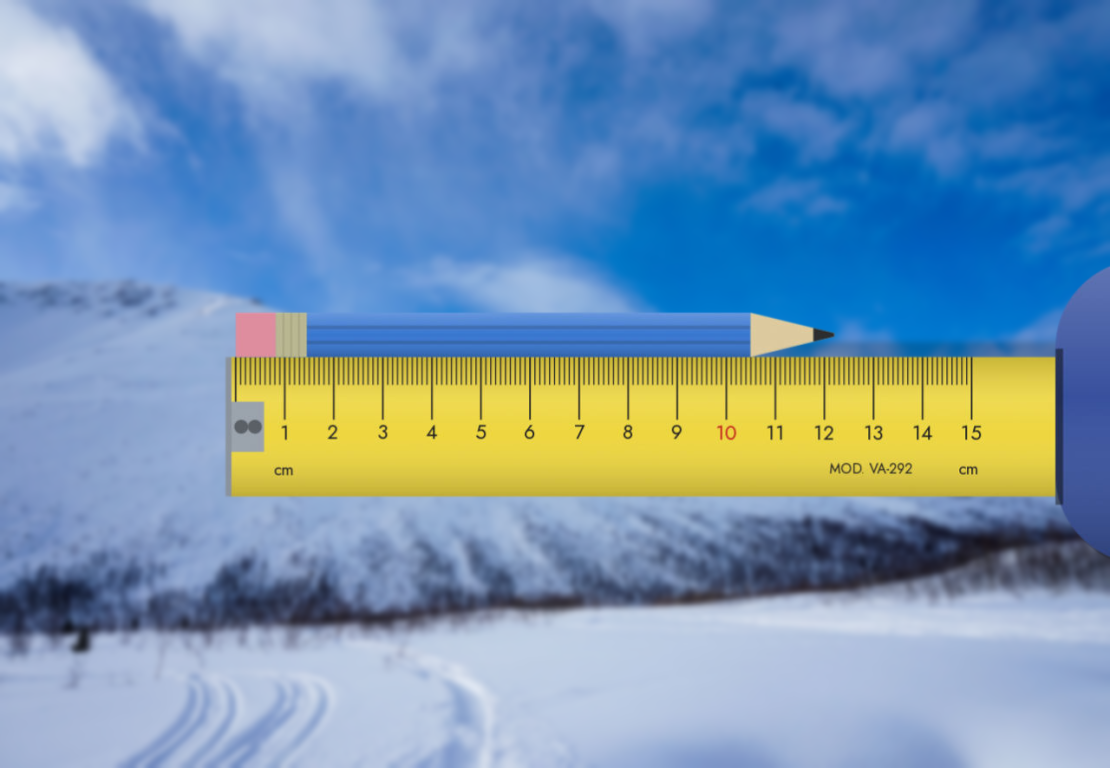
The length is 12.2cm
